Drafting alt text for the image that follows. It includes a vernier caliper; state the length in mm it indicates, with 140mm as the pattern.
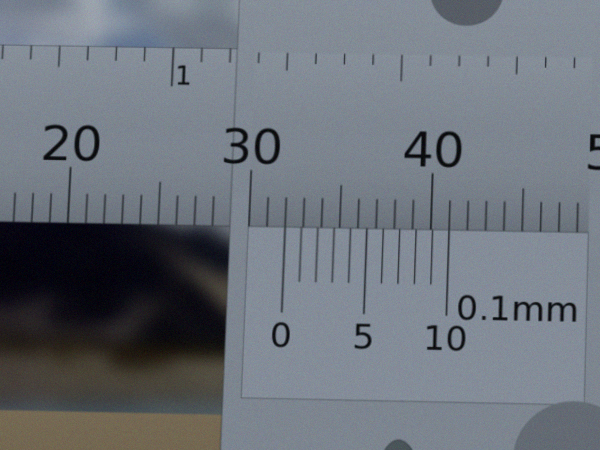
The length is 32.0mm
